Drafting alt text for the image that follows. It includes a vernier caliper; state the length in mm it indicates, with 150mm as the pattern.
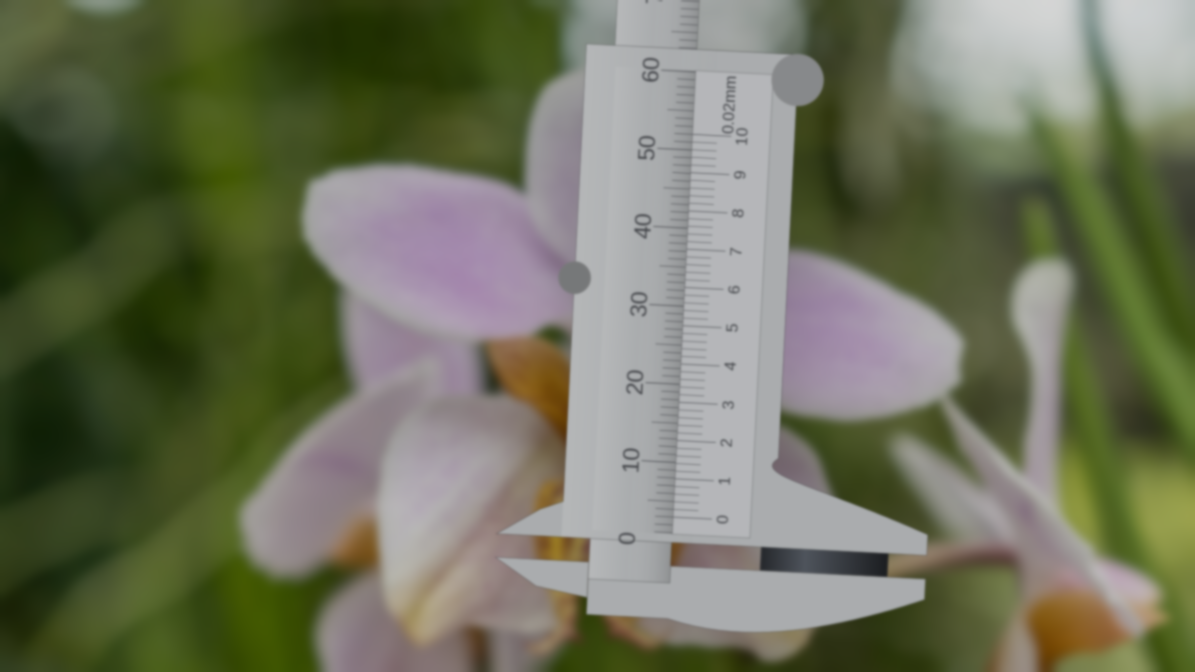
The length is 3.0mm
